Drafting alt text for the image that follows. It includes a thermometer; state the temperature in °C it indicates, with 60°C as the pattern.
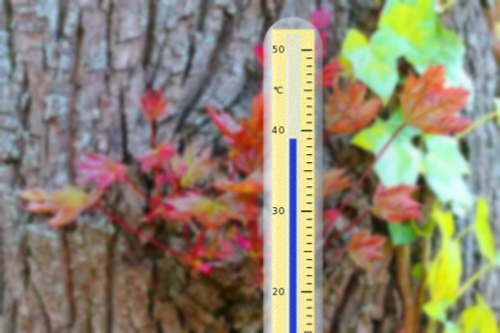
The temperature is 39°C
